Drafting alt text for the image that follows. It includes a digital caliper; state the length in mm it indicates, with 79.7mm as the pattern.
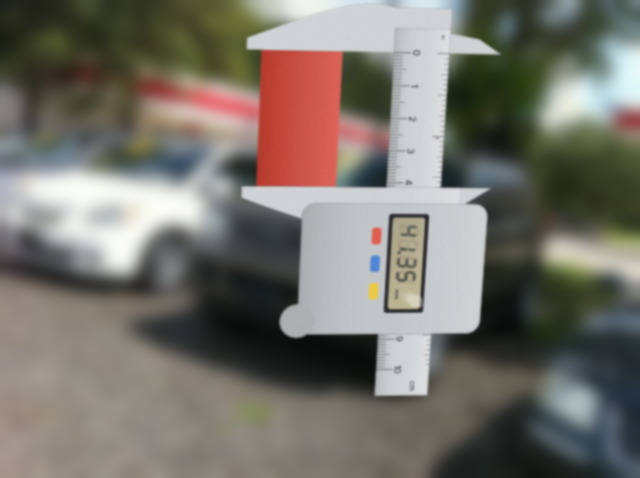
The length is 41.35mm
